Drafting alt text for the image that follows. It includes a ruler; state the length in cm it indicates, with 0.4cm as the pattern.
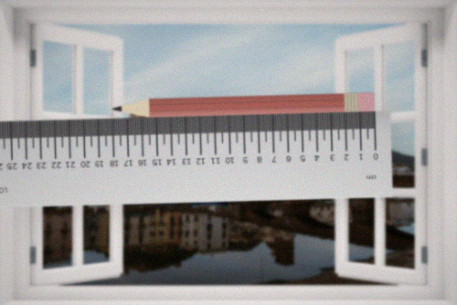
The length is 18cm
